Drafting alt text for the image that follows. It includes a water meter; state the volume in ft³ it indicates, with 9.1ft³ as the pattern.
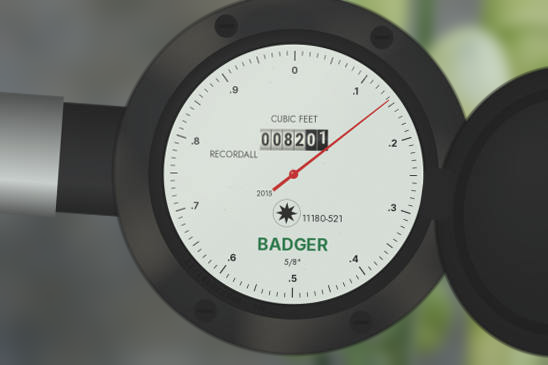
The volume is 8201.14ft³
